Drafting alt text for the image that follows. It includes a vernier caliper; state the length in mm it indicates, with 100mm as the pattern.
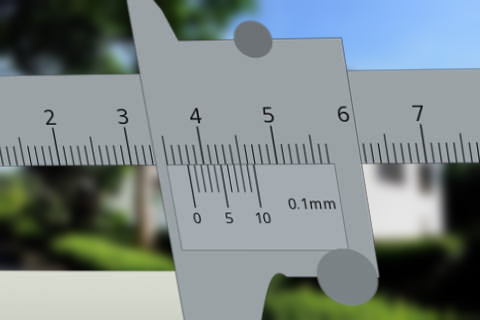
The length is 37.8mm
